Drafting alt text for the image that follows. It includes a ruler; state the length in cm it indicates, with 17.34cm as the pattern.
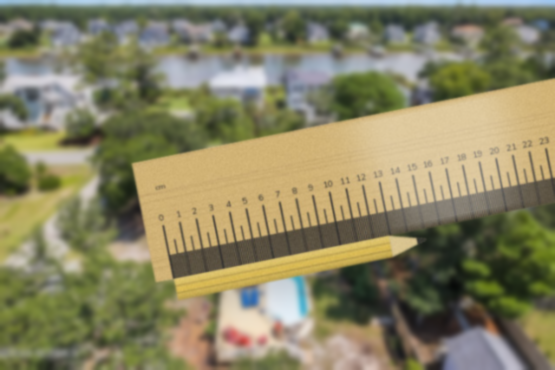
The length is 15cm
